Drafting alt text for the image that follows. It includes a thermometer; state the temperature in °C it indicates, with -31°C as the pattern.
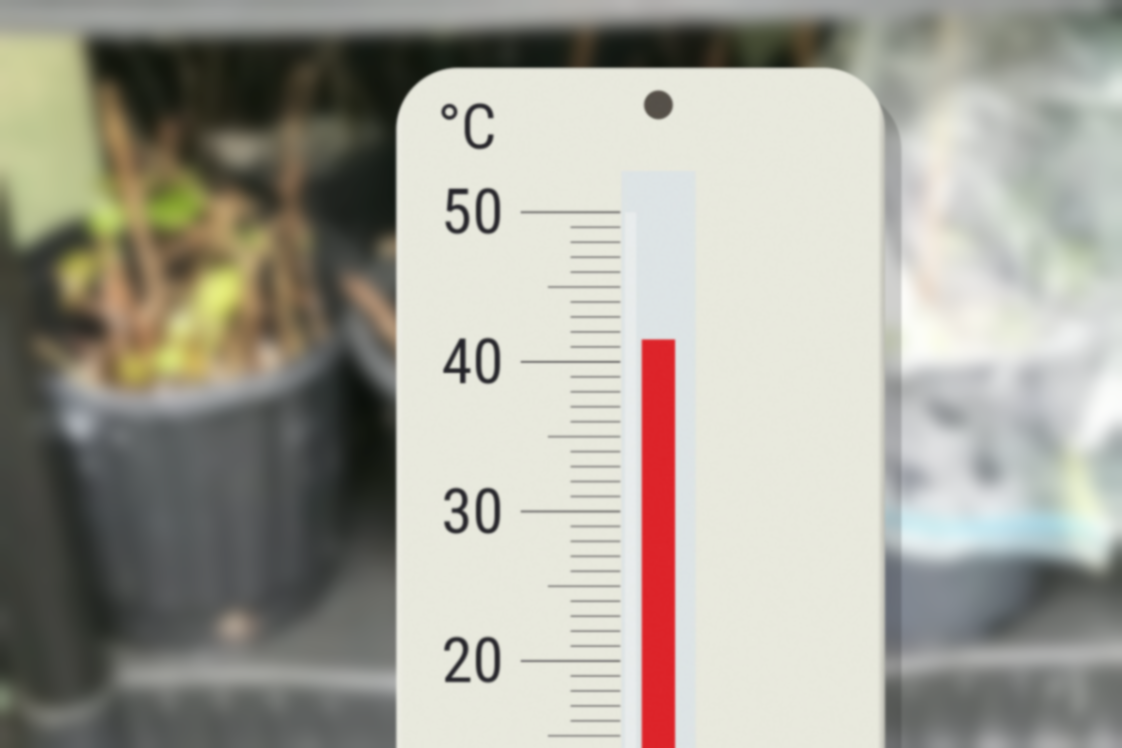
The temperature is 41.5°C
